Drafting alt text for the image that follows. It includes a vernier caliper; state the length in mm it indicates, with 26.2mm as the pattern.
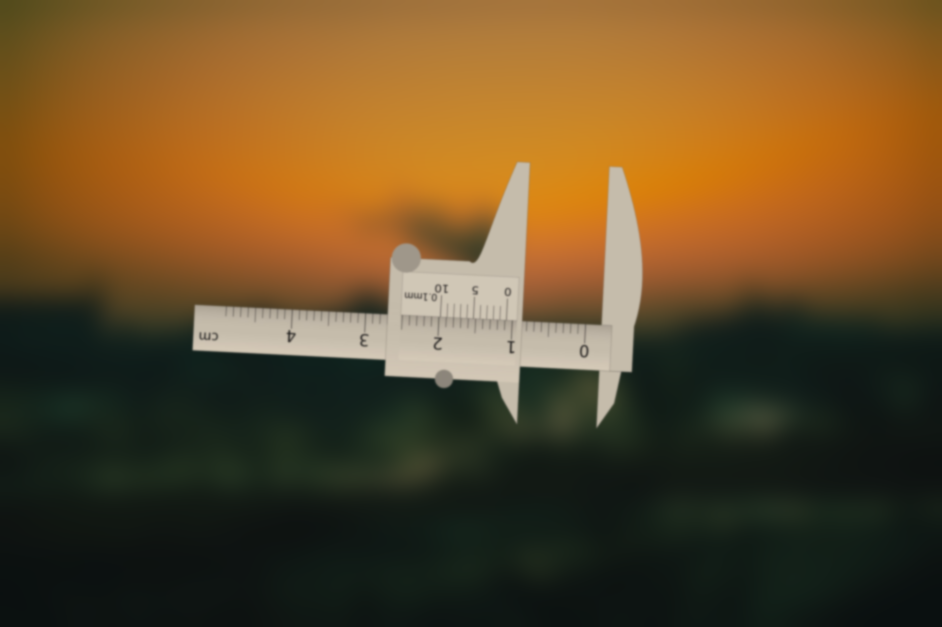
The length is 10.8mm
